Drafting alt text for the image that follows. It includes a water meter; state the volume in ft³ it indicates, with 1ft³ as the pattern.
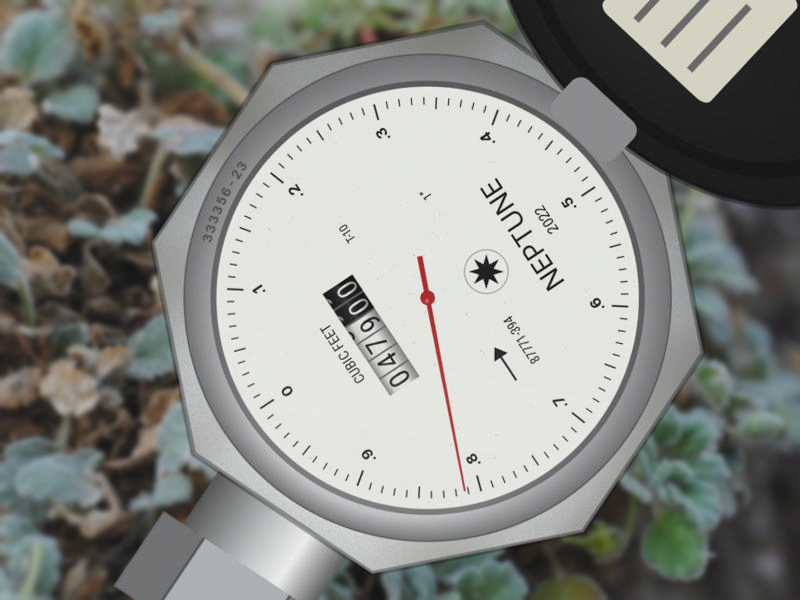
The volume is 47899.81ft³
